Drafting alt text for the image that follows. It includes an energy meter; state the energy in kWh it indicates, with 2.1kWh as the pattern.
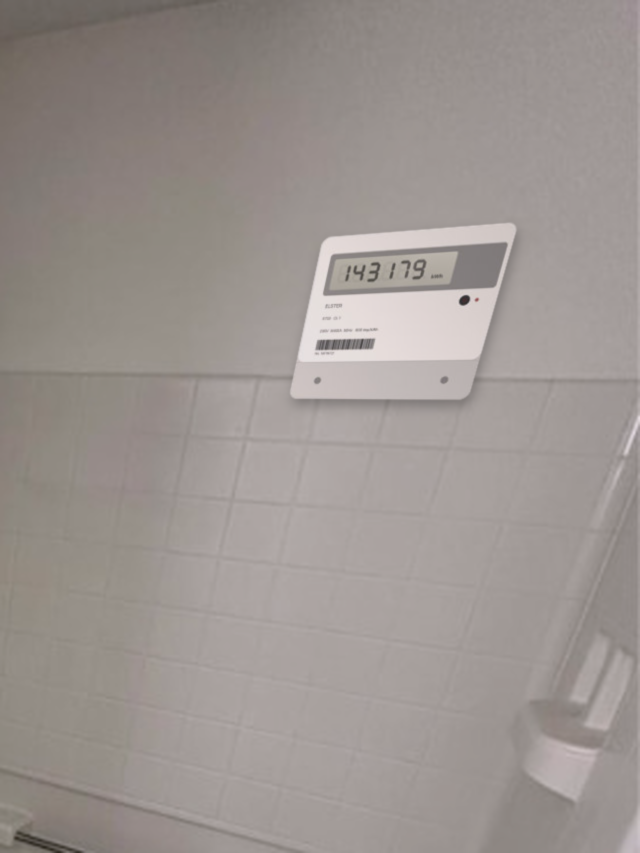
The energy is 143179kWh
